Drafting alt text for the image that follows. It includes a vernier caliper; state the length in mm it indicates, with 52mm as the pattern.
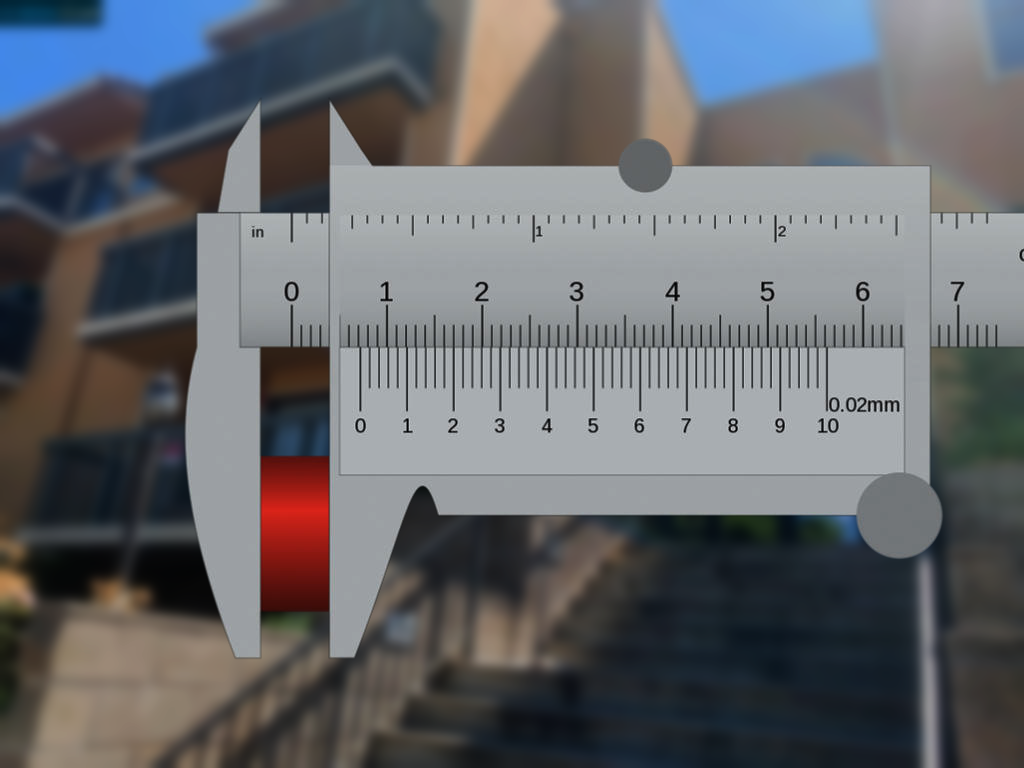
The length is 7.2mm
